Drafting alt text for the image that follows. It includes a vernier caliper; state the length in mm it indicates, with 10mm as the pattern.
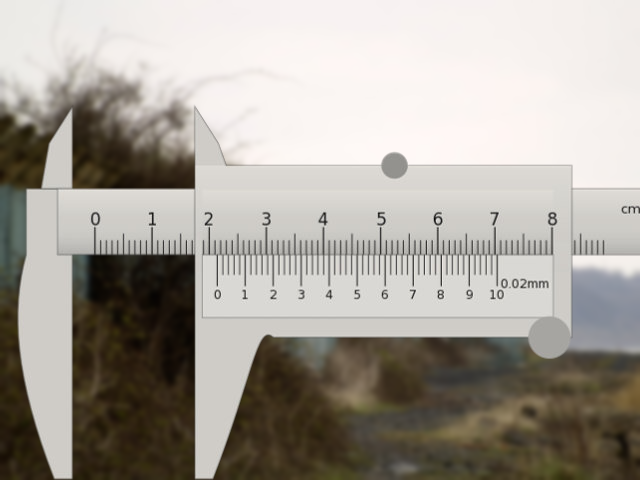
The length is 21.4mm
